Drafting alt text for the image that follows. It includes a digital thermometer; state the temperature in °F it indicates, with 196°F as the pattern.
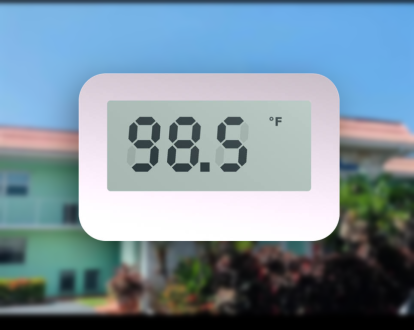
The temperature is 98.5°F
